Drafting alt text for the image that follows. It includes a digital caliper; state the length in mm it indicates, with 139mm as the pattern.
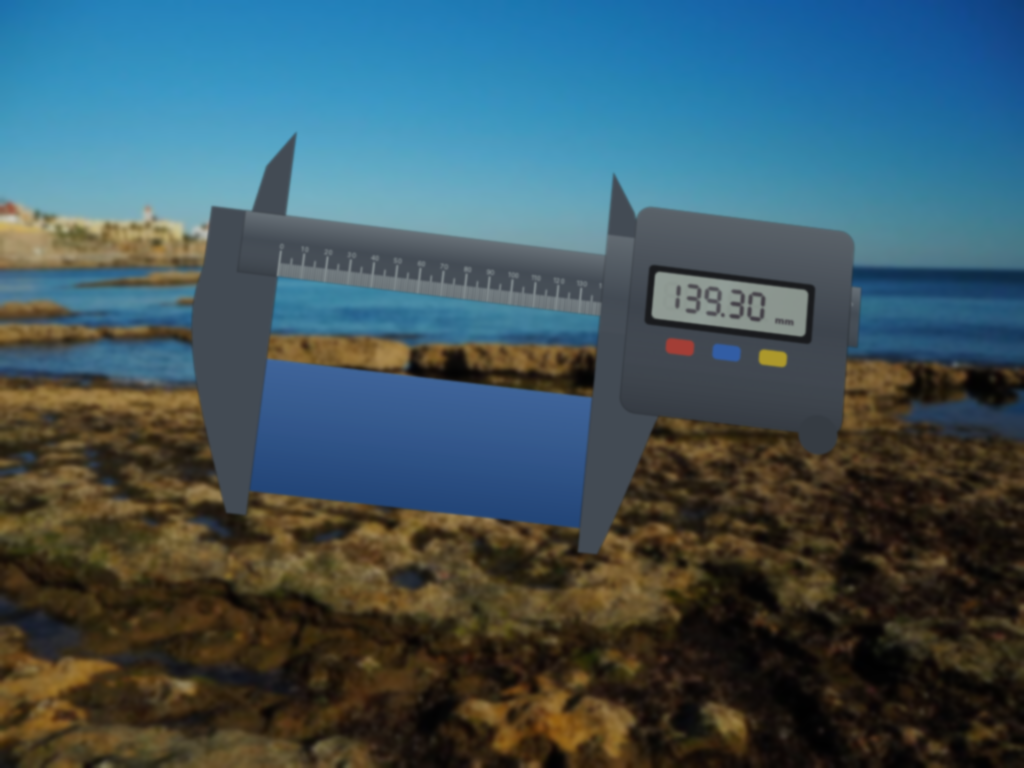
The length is 139.30mm
